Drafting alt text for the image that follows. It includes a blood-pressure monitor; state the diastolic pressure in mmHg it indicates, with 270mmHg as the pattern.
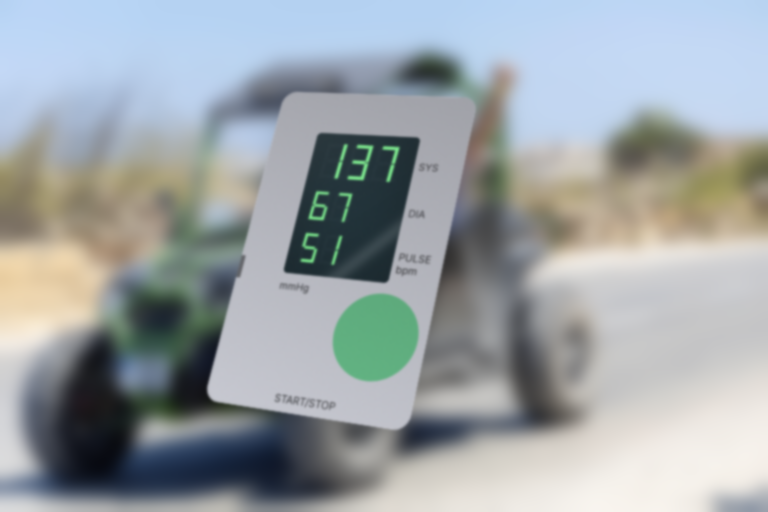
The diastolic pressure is 67mmHg
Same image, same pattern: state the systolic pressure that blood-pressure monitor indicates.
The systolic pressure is 137mmHg
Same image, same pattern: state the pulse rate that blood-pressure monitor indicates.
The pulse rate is 51bpm
